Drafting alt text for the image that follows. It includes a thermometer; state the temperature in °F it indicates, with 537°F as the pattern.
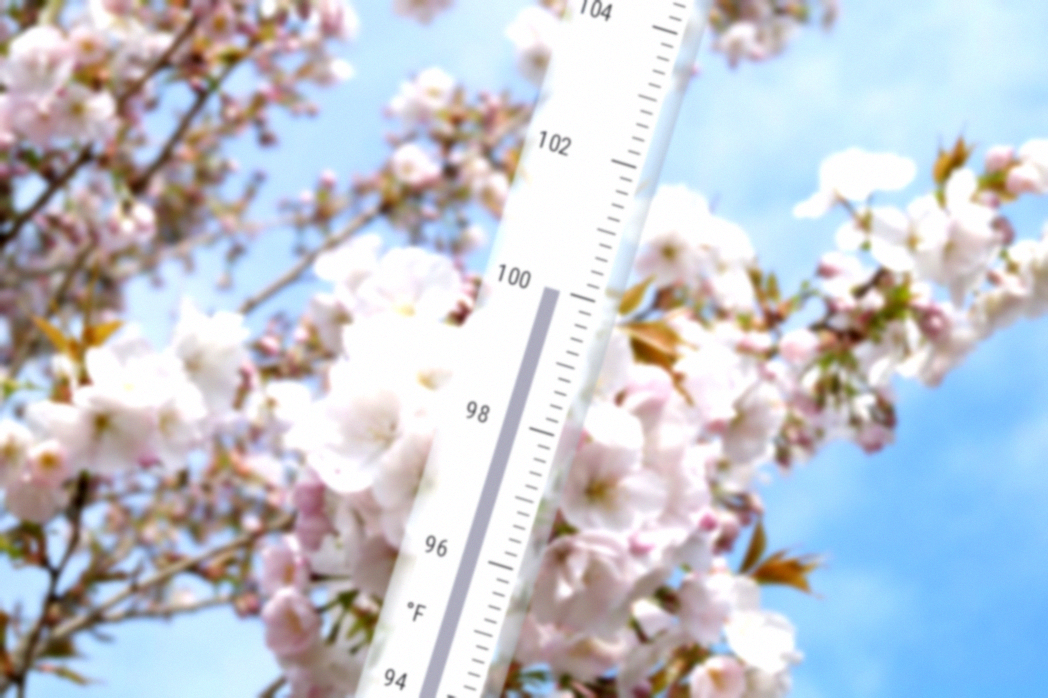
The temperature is 100°F
